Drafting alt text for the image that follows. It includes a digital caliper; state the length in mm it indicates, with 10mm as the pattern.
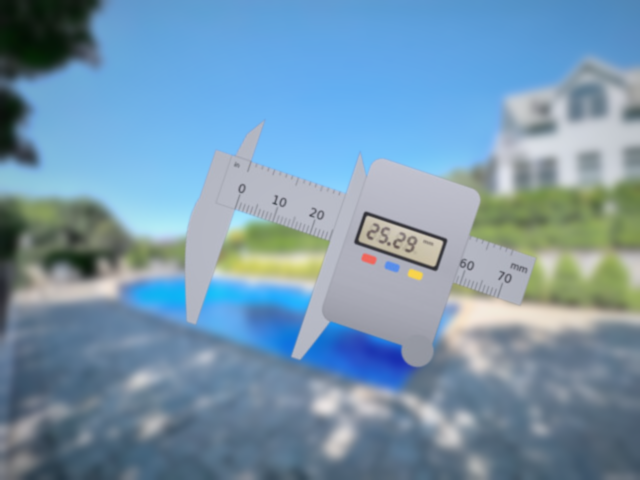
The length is 25.29mm
